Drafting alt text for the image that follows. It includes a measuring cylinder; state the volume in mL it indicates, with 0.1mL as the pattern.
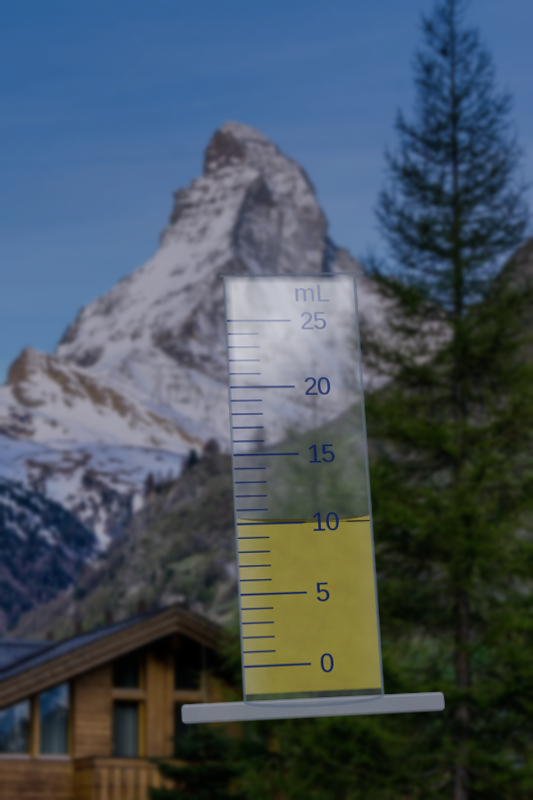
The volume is 10mL
